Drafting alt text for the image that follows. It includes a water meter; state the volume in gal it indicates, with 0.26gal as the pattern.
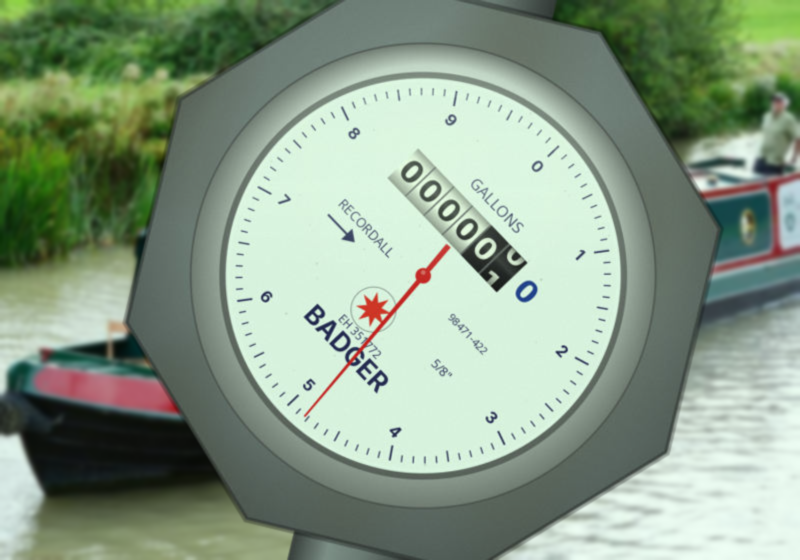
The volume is 4.8gal
